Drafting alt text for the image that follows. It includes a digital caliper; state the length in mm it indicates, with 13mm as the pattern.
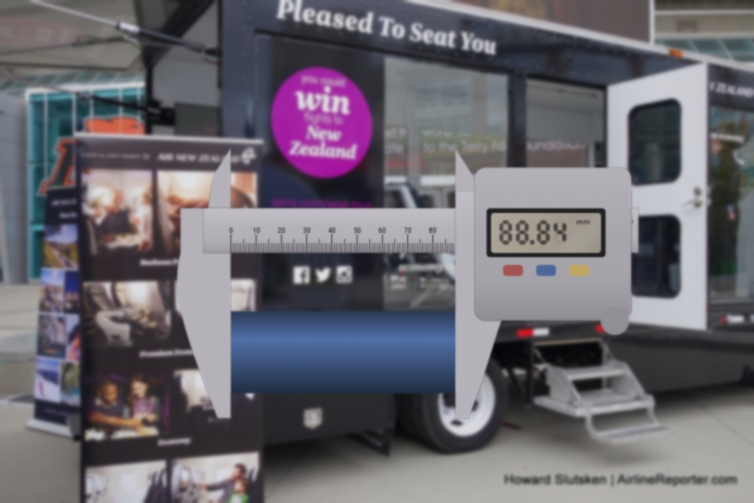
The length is 88.84mm
